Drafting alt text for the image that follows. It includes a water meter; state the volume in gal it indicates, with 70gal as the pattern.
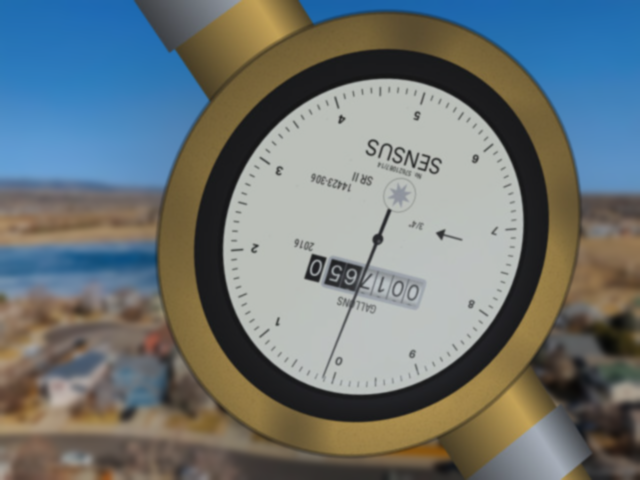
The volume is 17650.1gal
